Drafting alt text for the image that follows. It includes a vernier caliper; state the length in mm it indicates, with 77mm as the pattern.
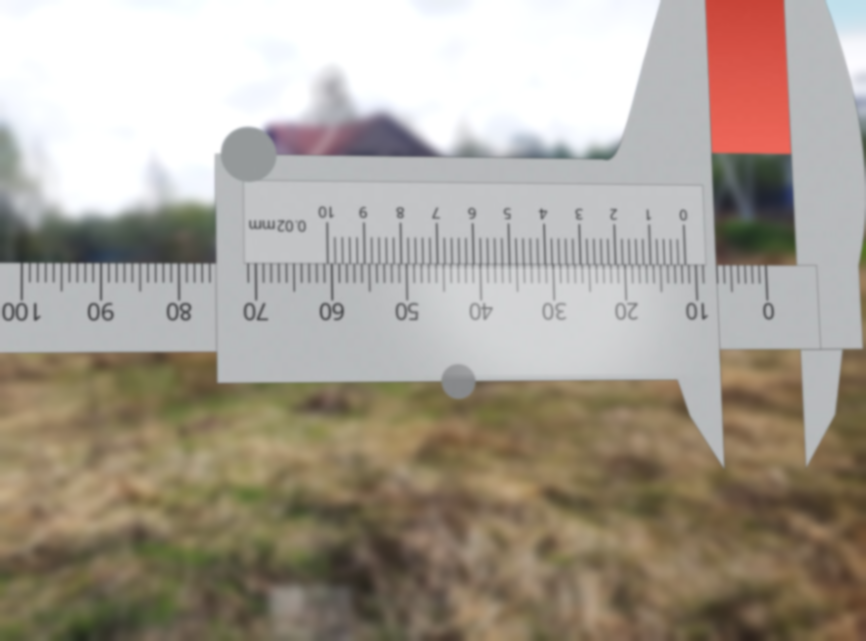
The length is 11.5mm
